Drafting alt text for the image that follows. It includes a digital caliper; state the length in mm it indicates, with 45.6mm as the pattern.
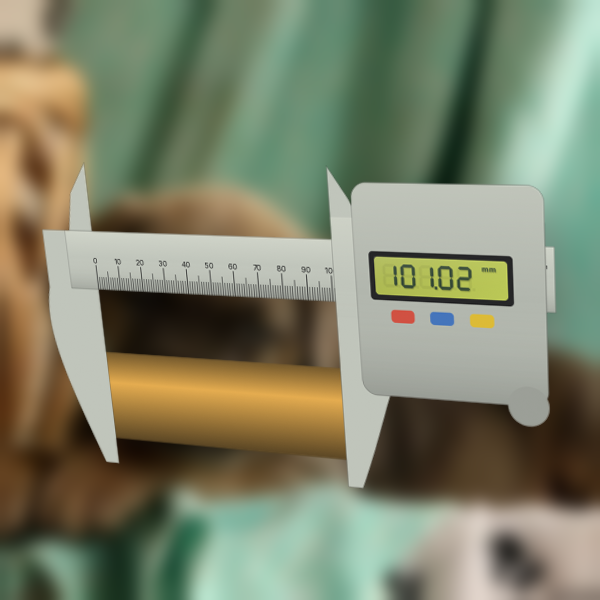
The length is 101.02mm
